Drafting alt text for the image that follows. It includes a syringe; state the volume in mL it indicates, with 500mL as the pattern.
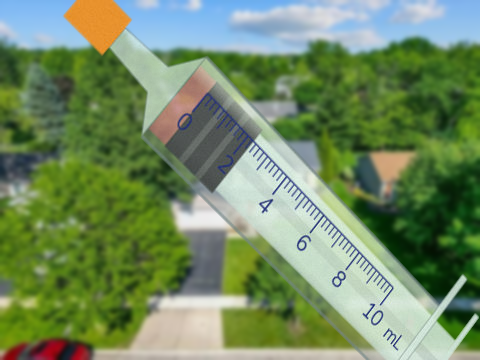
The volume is 0mL
